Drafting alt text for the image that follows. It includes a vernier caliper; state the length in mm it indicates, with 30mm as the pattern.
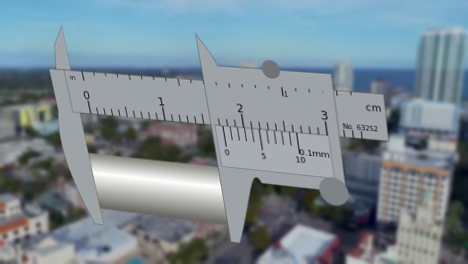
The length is 17.4mm
